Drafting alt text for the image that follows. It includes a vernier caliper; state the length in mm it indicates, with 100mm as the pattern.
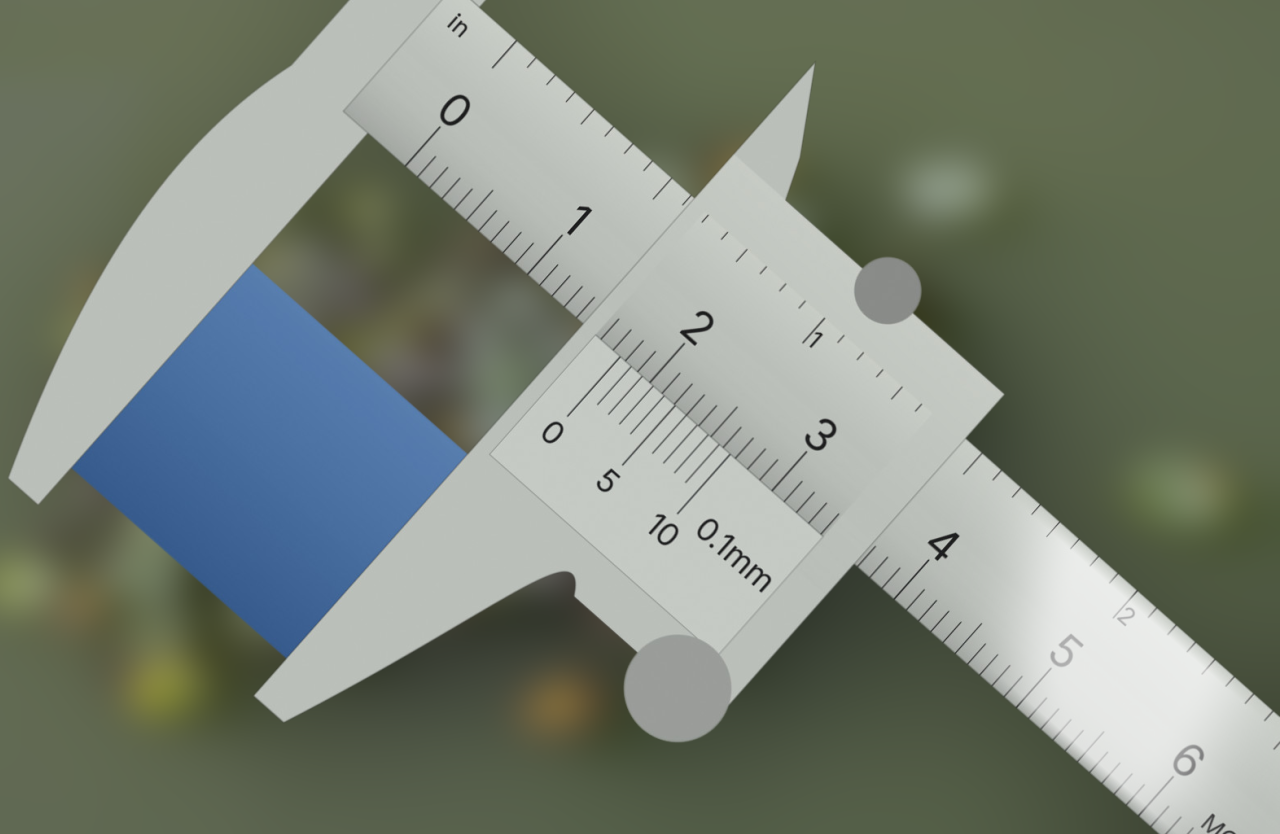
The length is 17.6mm
